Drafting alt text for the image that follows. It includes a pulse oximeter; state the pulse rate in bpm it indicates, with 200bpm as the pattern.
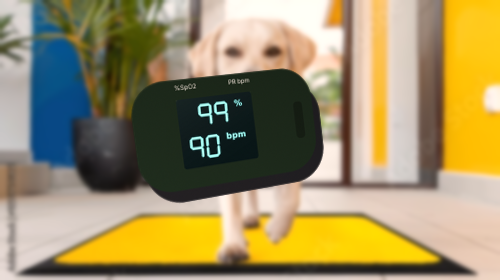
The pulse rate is 90bpm
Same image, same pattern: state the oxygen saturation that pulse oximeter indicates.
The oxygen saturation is 99%
